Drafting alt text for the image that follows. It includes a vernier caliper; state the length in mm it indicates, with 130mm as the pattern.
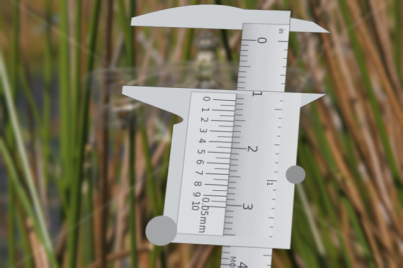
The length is 11.4mm
